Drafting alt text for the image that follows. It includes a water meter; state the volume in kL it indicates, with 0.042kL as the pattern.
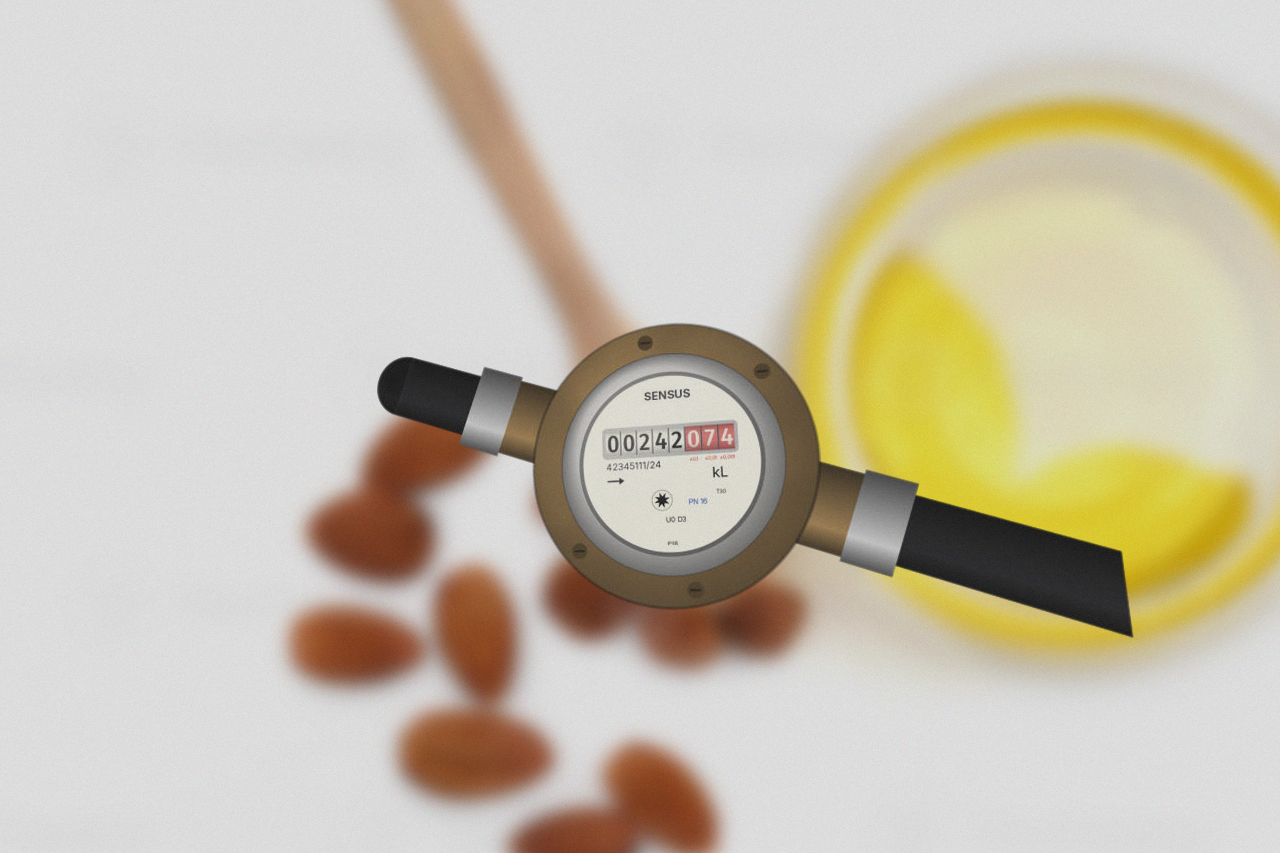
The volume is 242.074kL
